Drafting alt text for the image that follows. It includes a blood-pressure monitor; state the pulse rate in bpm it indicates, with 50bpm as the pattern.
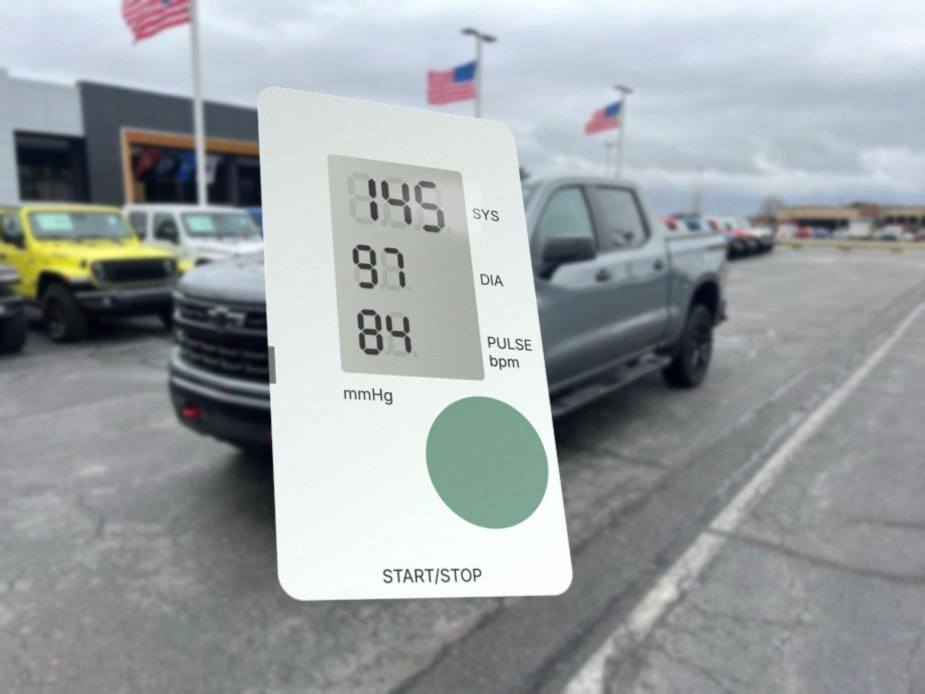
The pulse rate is 84bpm
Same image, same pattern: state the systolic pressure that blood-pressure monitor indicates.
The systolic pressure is 145mmHg
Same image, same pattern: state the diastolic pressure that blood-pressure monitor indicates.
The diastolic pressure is 97mmHg
